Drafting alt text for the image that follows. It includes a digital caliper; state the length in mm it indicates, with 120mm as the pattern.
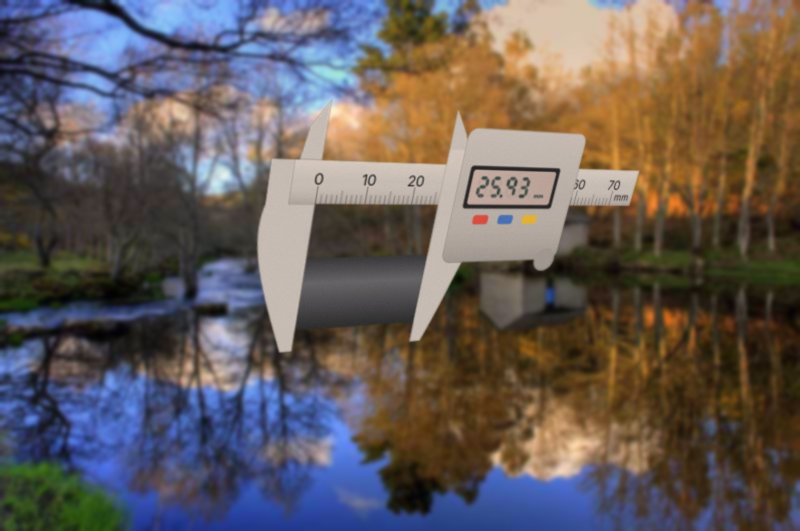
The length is 25.93mm
